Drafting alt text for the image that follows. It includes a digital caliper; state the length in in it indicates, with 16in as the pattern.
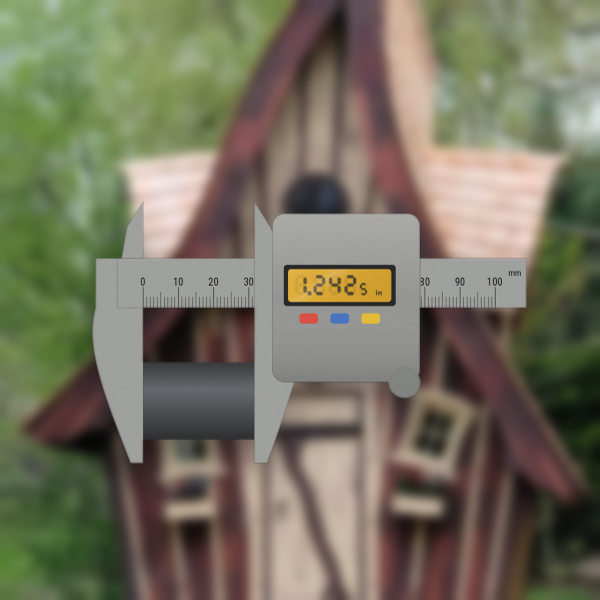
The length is 1.2425in
